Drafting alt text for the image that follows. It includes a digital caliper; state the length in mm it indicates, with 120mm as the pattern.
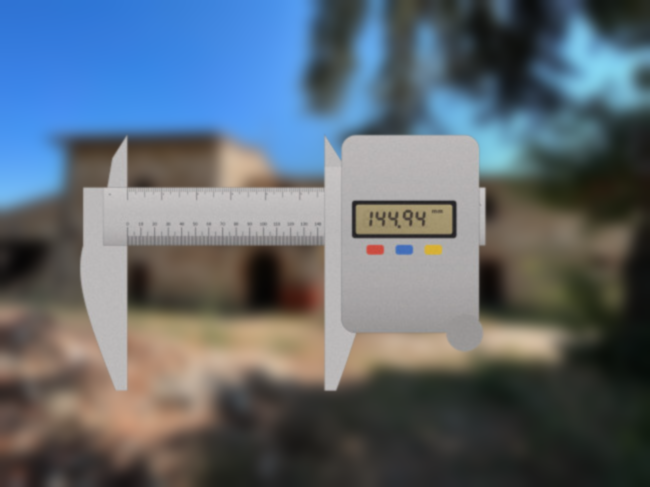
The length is 144.94mm
